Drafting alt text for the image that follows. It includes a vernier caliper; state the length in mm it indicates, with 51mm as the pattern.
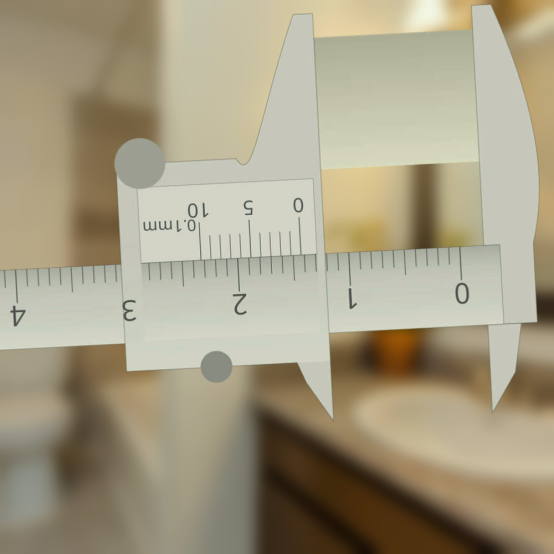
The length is 14.3mm
